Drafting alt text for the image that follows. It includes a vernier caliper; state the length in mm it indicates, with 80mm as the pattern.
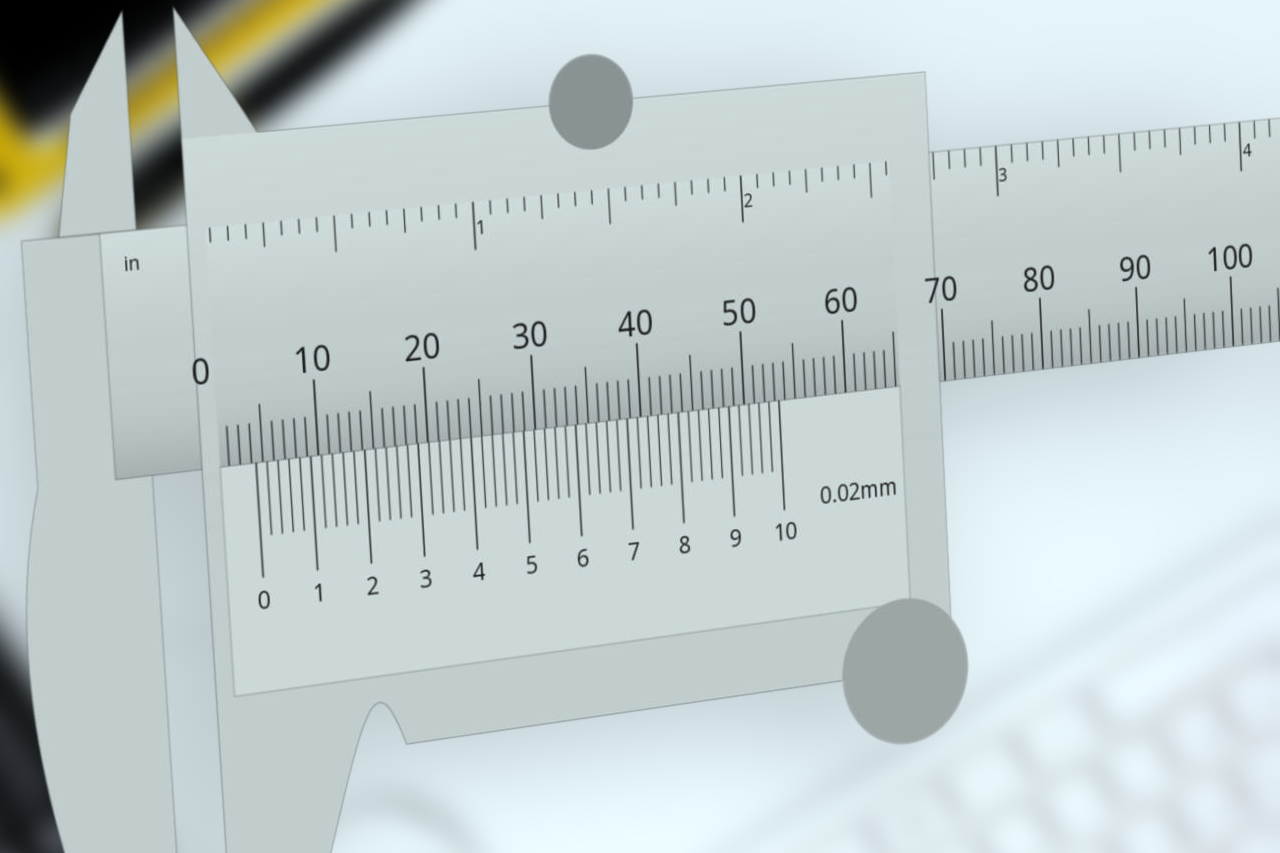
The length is 4.4mm
